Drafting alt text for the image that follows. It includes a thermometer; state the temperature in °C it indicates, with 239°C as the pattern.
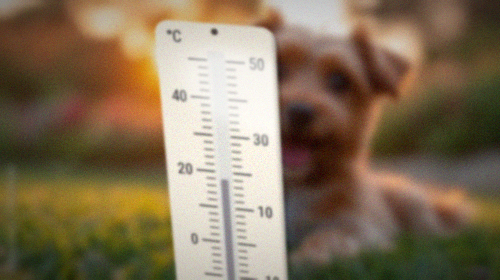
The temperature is 18°C
